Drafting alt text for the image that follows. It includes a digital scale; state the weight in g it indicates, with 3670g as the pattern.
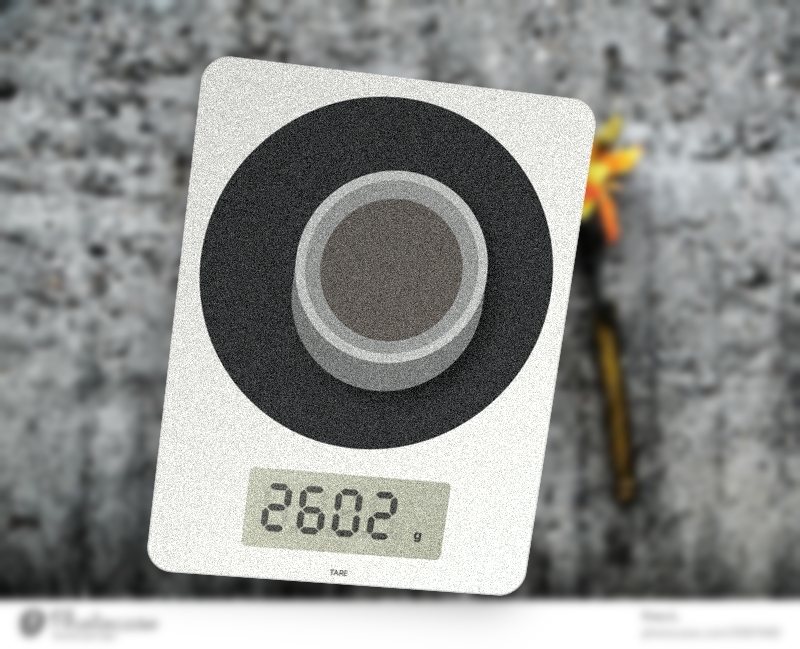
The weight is 2602g
